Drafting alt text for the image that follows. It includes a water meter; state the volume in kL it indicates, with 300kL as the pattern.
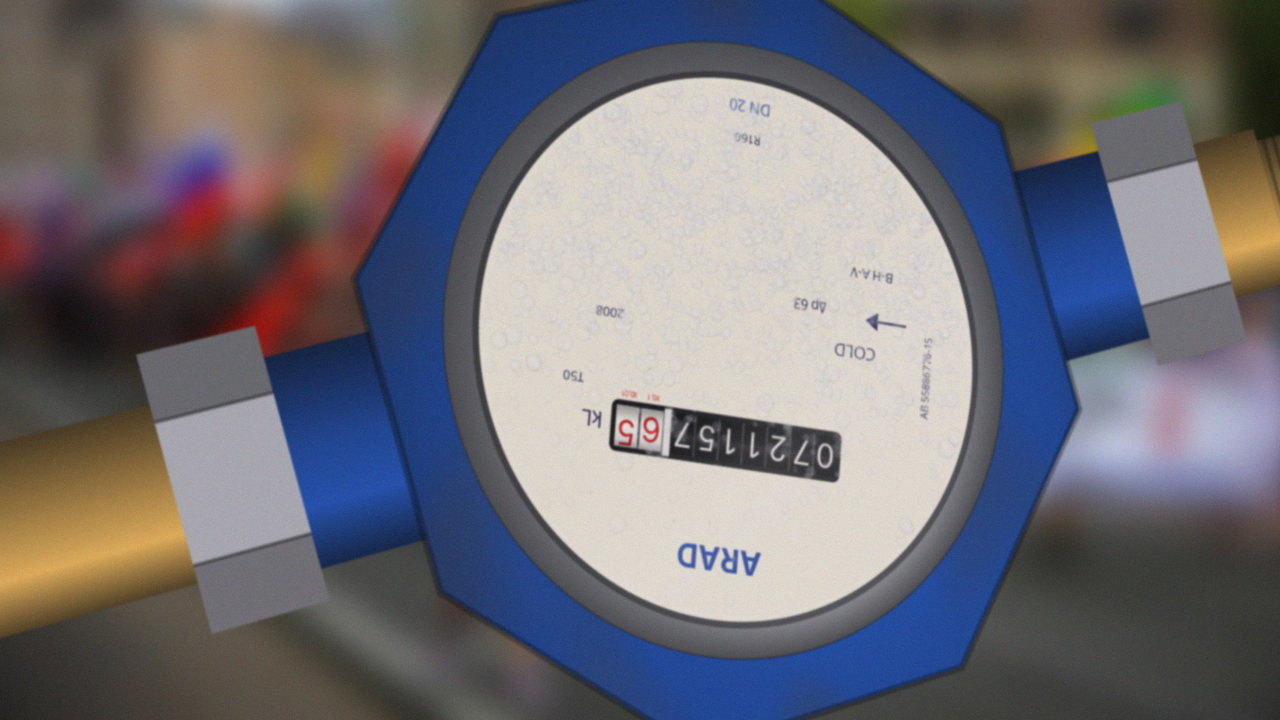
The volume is 721157.65kL
